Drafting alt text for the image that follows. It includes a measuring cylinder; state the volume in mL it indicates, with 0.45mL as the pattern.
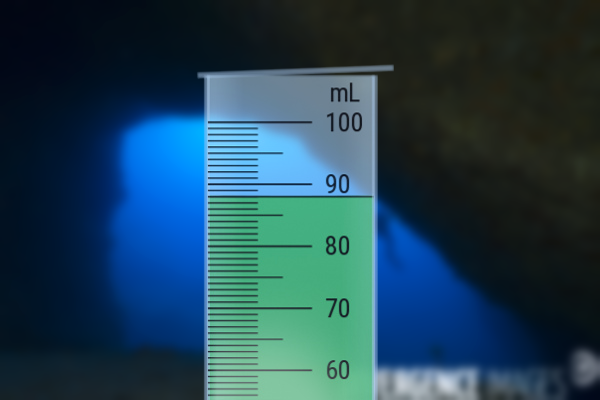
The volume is 88mL
